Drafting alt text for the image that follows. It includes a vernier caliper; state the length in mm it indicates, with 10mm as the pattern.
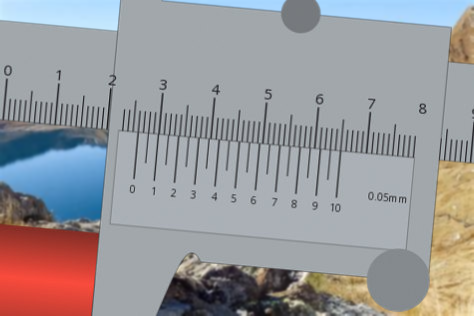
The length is 26.0mm
